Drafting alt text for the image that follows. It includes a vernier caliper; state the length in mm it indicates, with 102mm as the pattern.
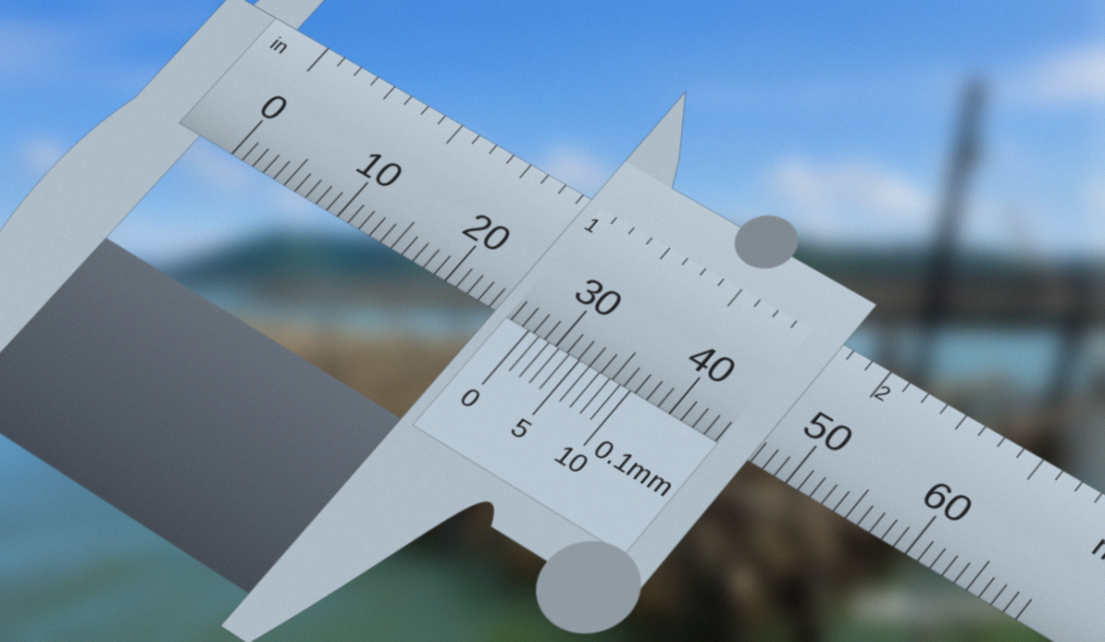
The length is 27.6mm
